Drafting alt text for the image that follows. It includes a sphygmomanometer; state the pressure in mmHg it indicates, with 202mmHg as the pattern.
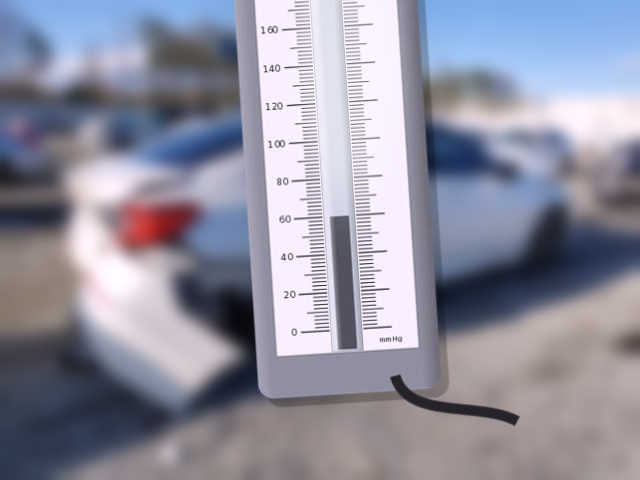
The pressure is 60mmHg
